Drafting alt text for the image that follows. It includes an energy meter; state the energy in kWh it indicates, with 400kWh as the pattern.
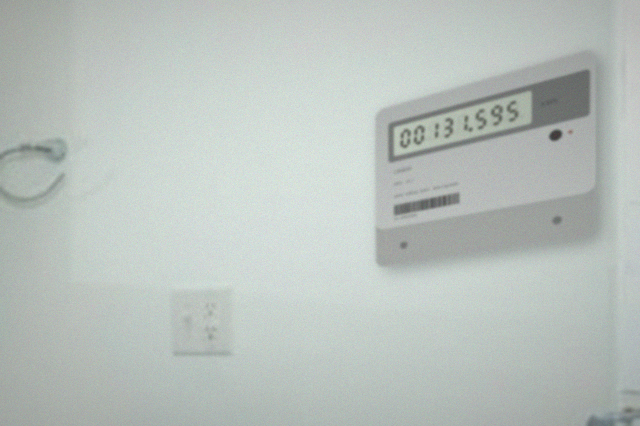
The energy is 131.595kWh
